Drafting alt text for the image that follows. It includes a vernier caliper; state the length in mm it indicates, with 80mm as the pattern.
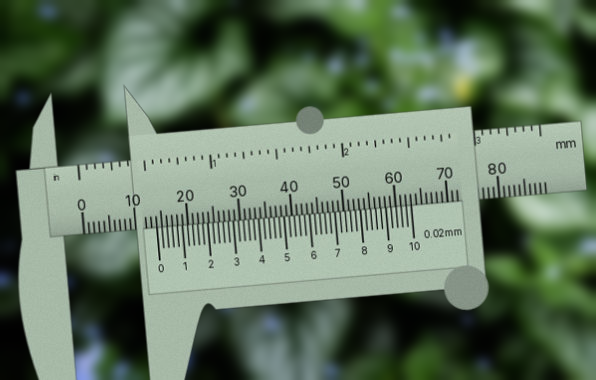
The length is 14.0mm
